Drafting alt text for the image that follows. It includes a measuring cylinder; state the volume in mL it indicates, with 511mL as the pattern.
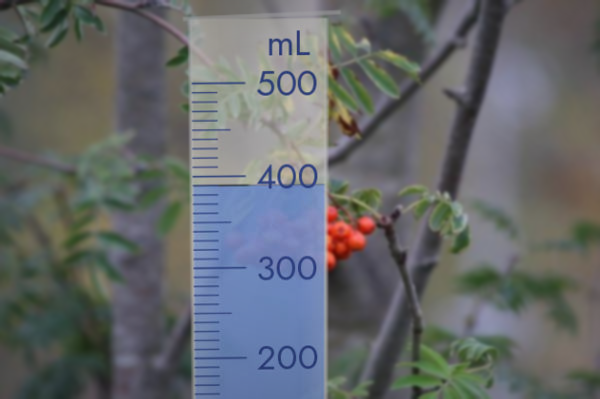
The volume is 390mL
